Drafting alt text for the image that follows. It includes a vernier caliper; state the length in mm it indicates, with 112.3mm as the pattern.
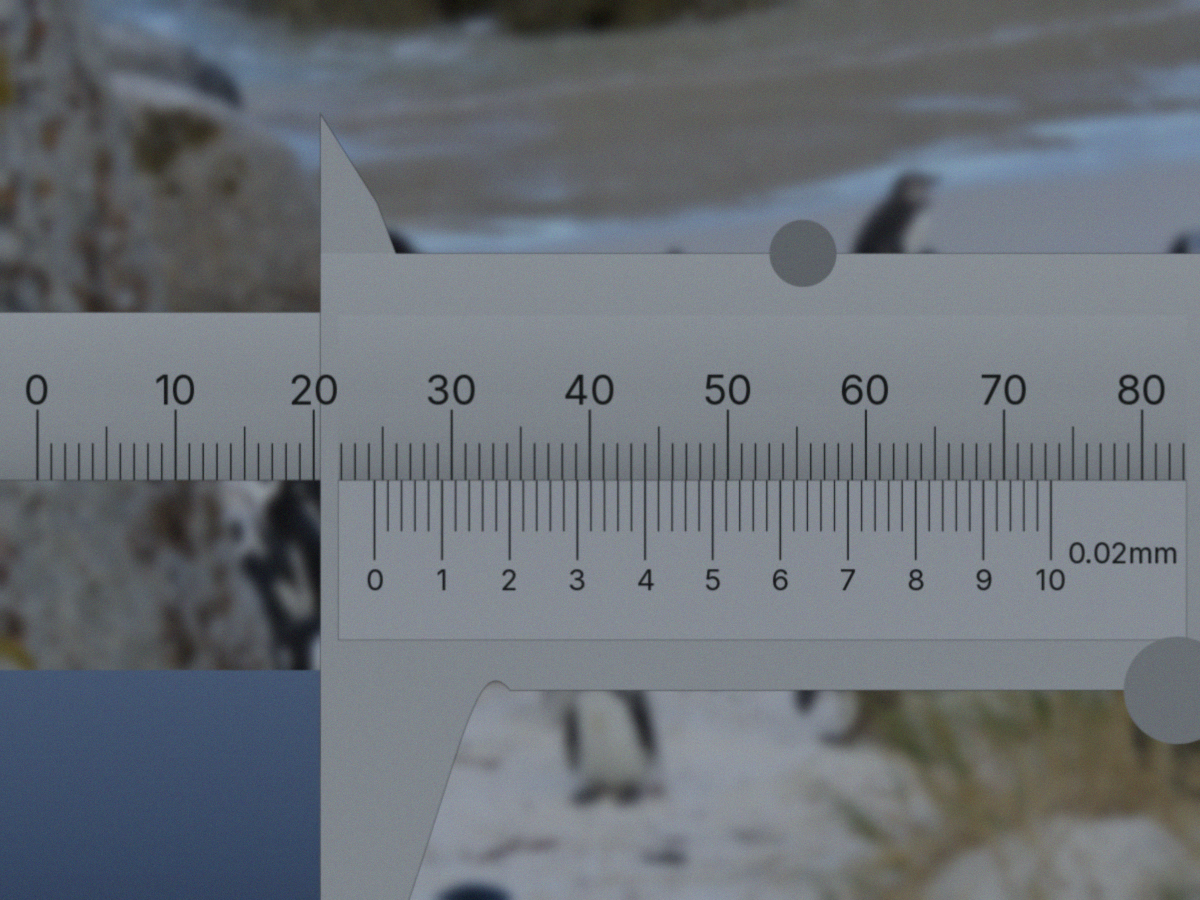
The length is 24.4mm
